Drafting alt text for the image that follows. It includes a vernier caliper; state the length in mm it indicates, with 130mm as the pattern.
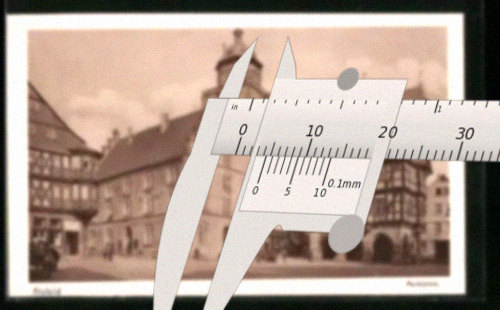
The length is 4.4mm
